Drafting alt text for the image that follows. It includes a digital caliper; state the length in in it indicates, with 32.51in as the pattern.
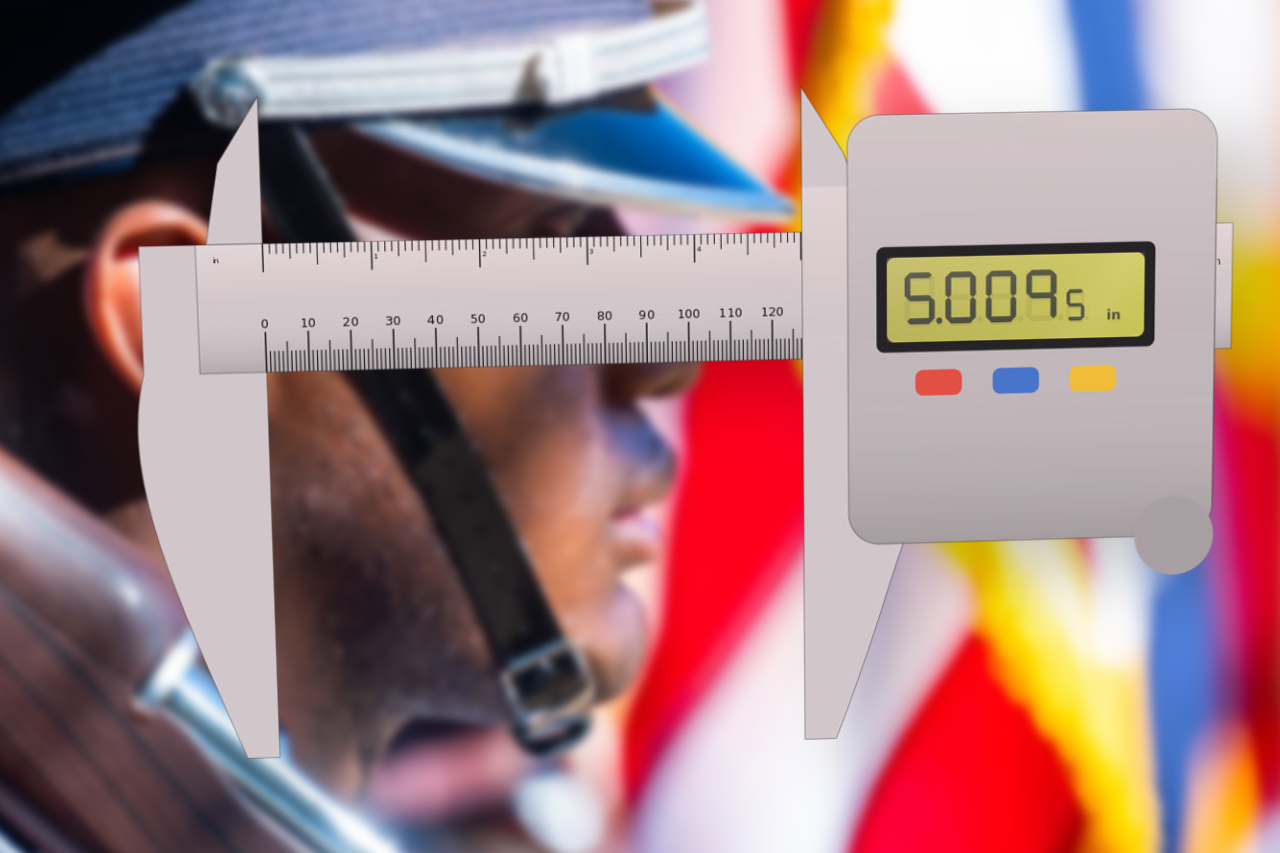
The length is 5.0095in
